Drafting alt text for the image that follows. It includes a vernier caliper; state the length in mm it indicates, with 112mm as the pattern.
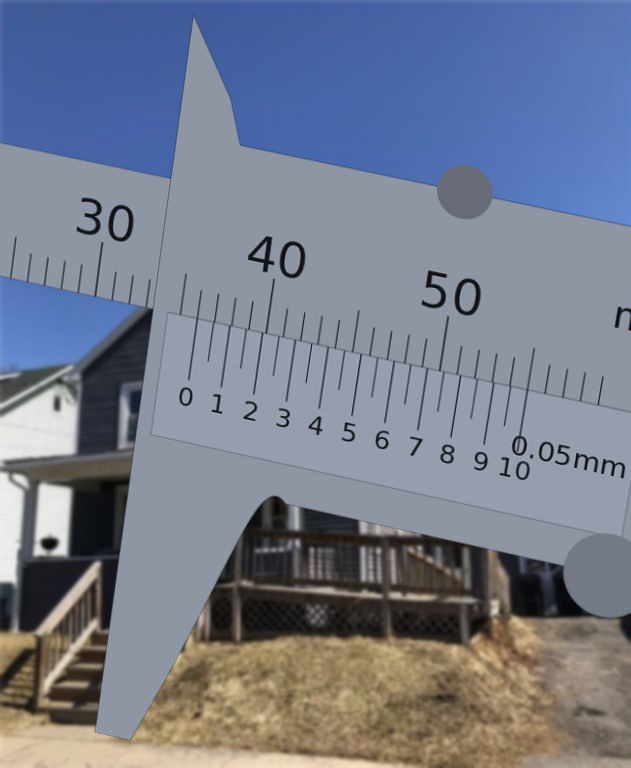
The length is 36.0mm
